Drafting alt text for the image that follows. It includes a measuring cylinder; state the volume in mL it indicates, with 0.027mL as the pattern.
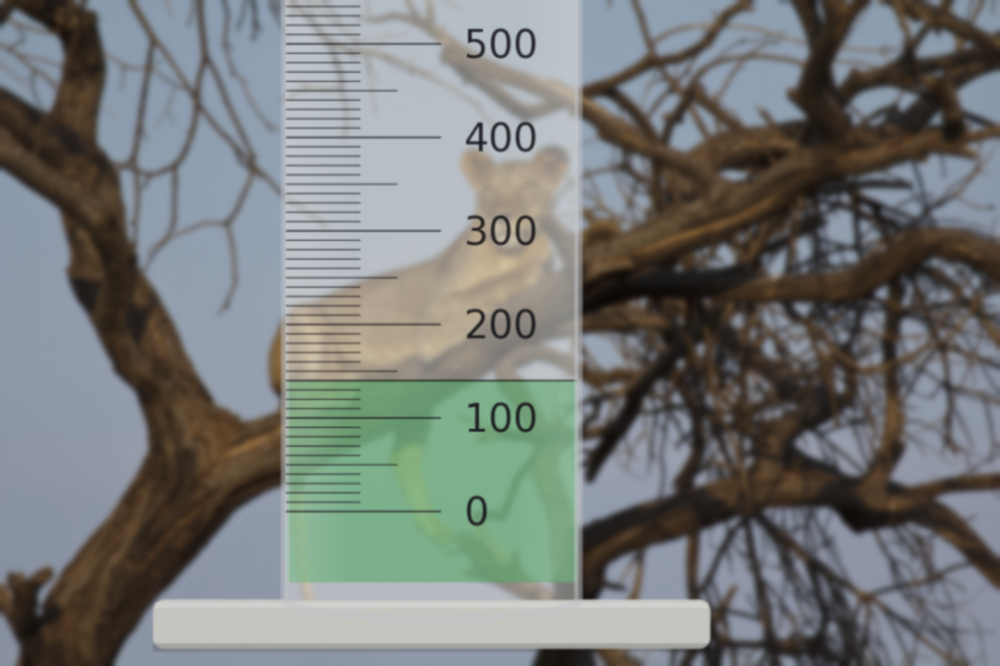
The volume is 140mL
